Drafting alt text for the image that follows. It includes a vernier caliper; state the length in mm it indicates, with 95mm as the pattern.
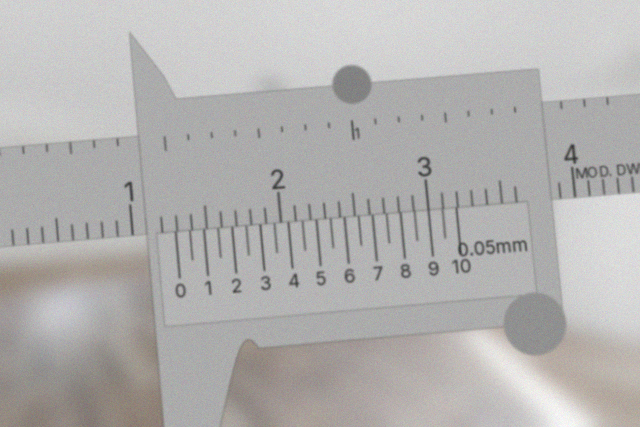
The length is 12.9mm
